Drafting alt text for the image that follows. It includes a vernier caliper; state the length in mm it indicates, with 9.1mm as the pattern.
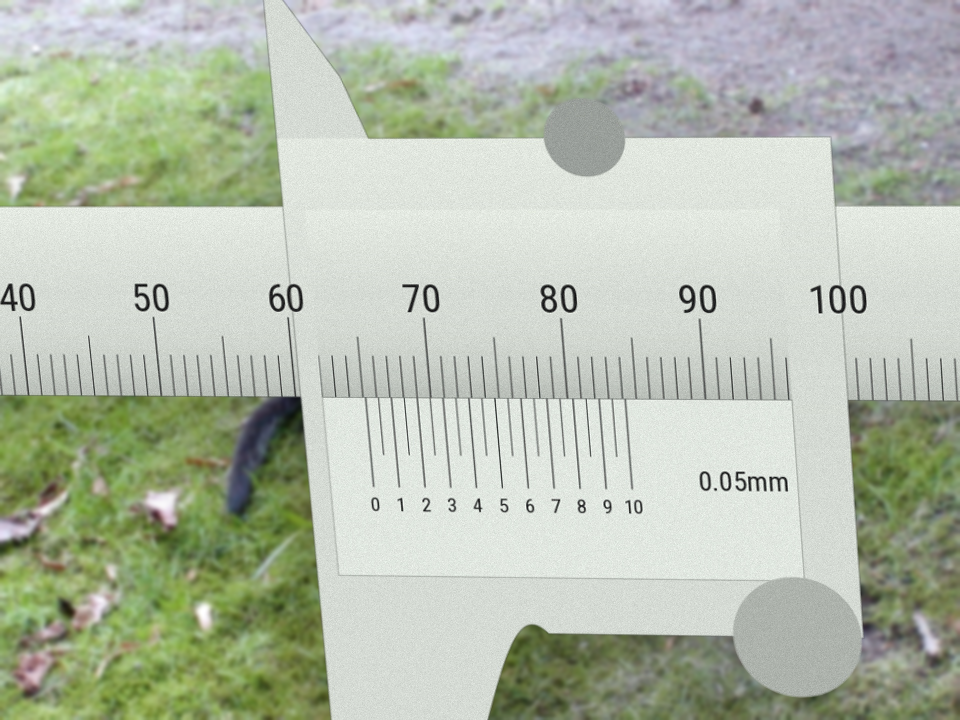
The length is 65.2mm
